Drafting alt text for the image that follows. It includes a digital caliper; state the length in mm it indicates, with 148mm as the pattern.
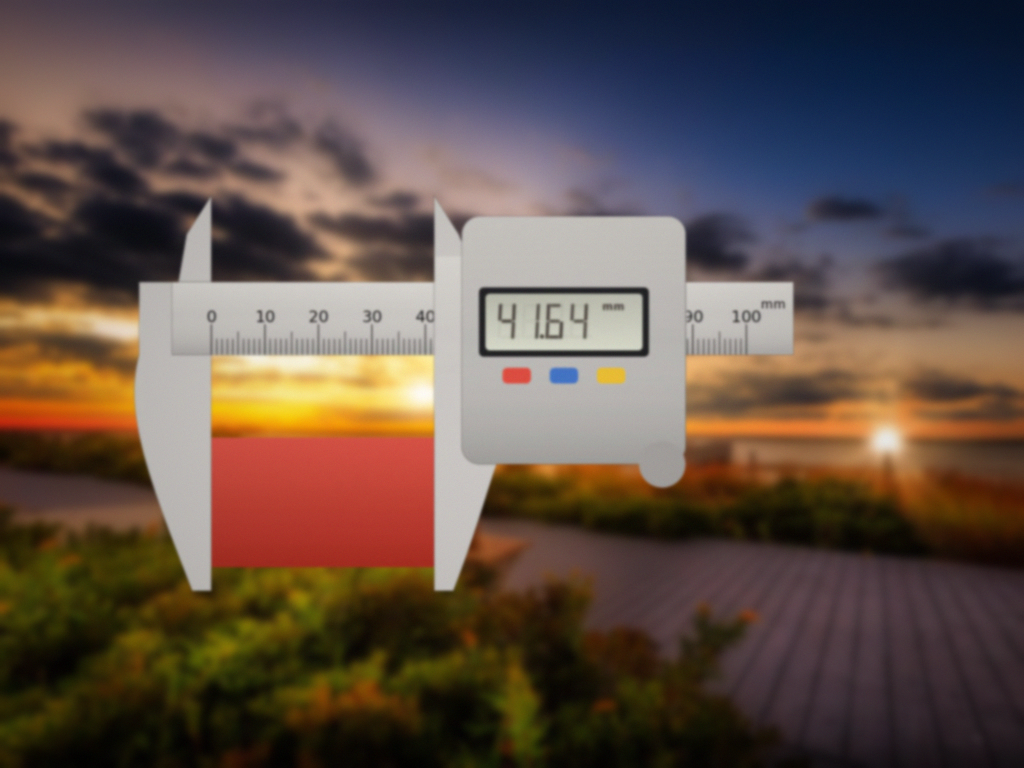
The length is 41.64mm
